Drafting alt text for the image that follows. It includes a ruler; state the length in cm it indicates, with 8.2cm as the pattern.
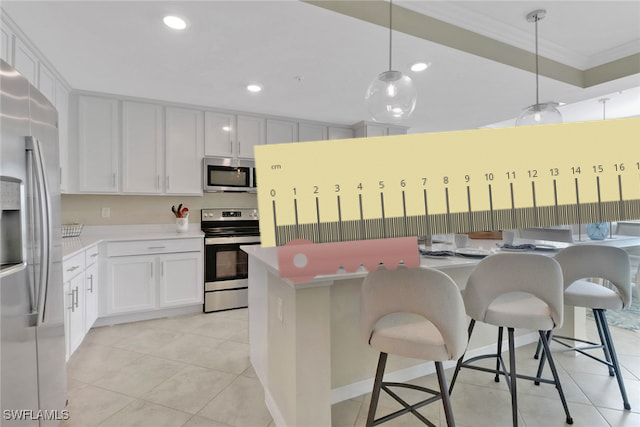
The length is 6.5cm
